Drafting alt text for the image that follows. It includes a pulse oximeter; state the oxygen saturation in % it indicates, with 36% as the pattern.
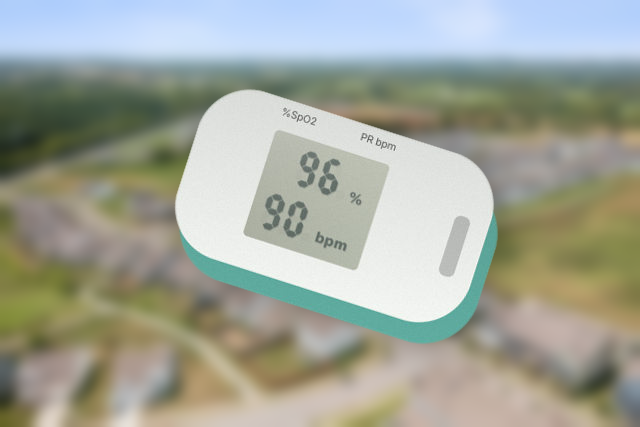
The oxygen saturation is 96%
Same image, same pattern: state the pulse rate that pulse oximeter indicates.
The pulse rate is 90bpm
